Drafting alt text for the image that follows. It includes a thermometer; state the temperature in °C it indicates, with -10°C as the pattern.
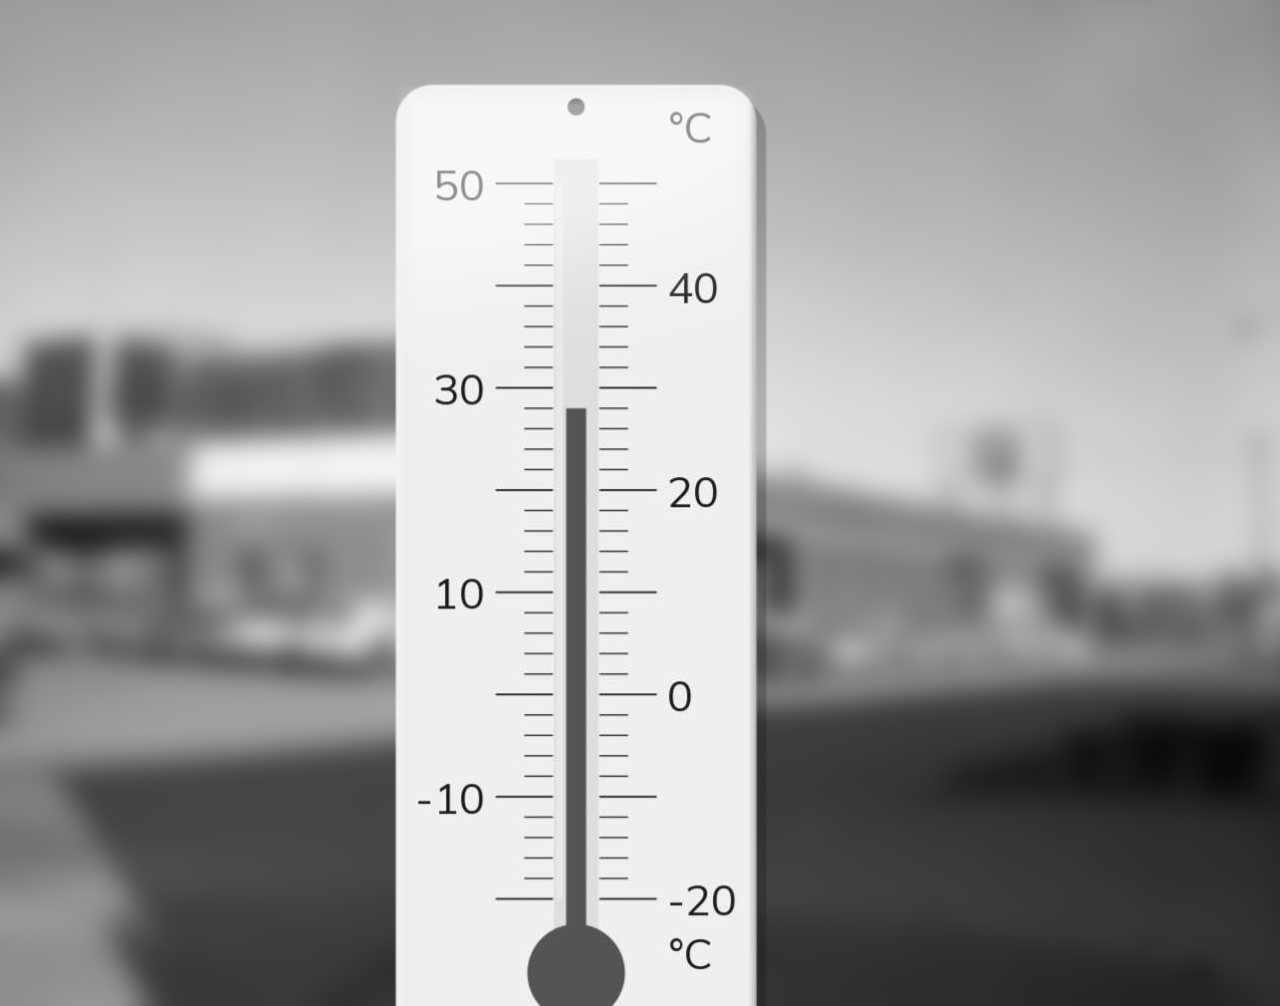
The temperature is 28°C
